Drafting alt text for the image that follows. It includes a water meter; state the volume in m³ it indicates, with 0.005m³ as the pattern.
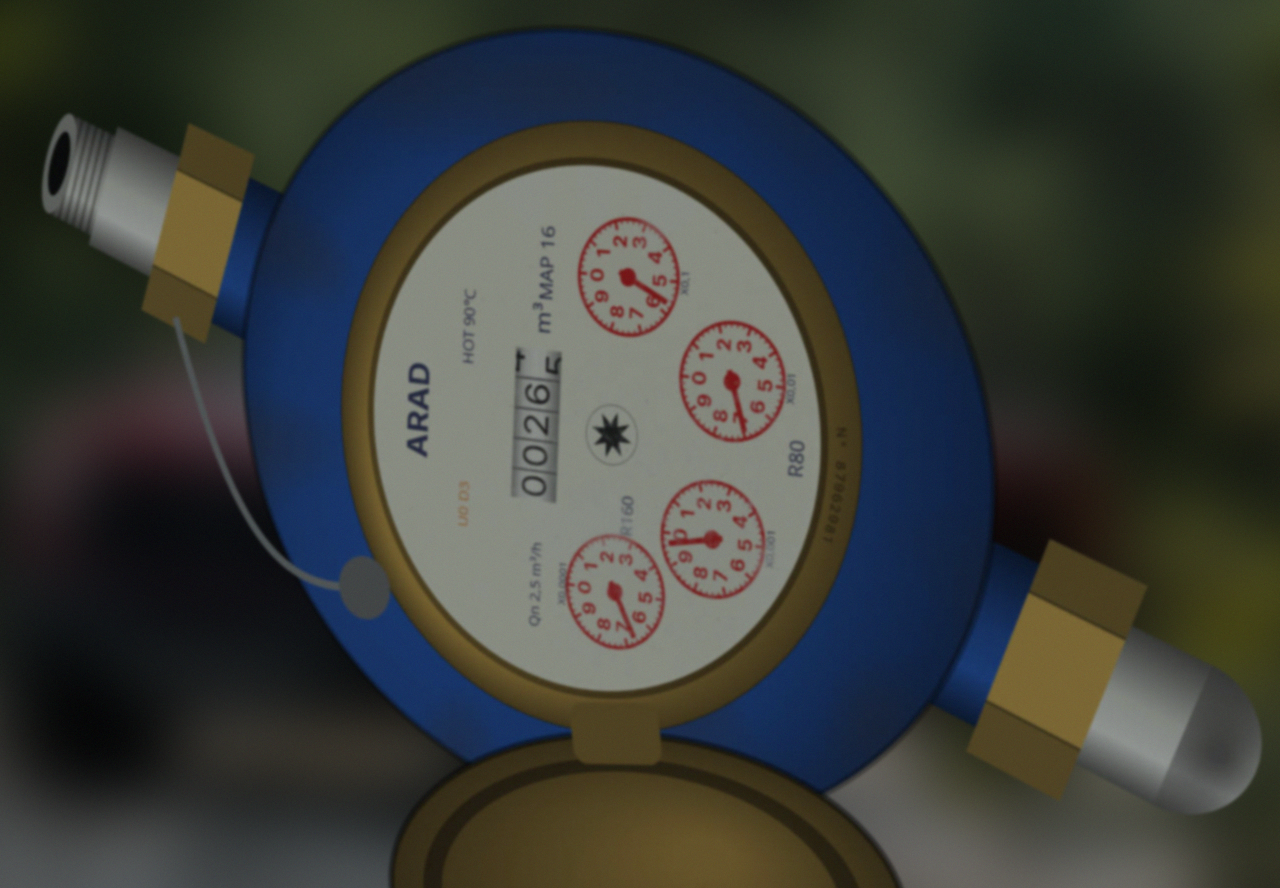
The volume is 264.5696m³
